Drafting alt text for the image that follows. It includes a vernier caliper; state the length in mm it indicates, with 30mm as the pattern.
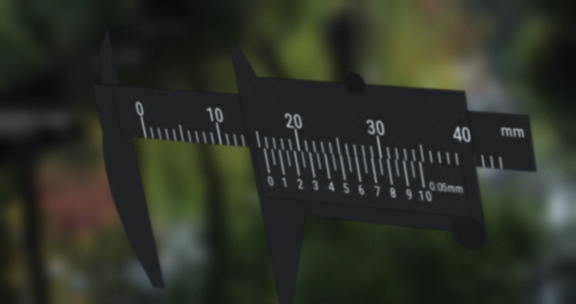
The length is 15.6mm
